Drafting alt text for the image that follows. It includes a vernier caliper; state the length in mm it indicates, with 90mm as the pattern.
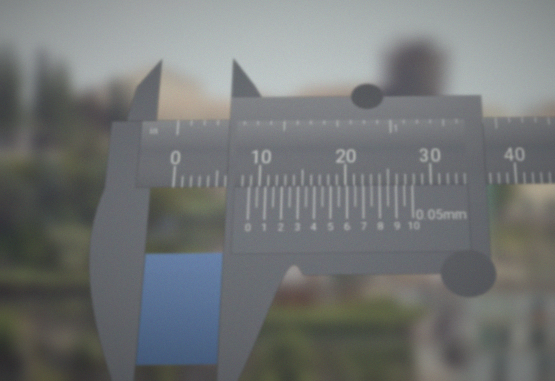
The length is 8.8mm
